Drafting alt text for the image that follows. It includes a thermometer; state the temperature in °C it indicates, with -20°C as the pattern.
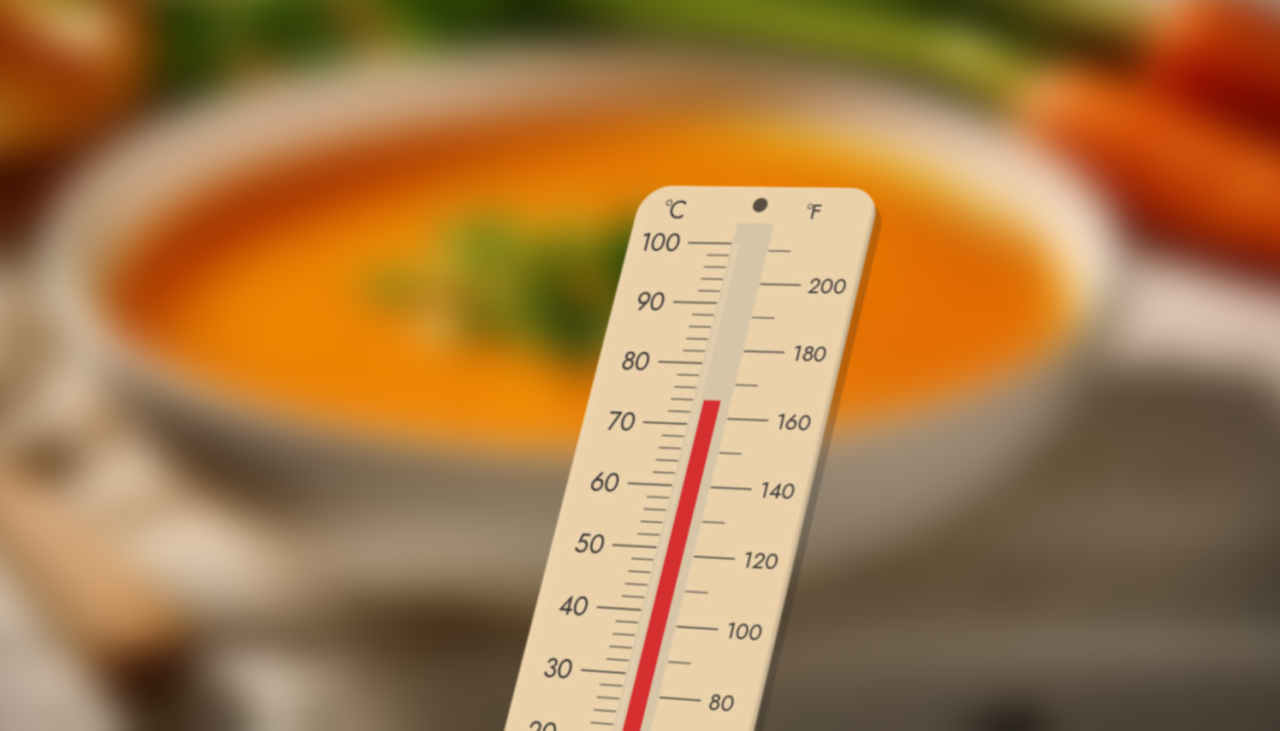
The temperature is 74°C
